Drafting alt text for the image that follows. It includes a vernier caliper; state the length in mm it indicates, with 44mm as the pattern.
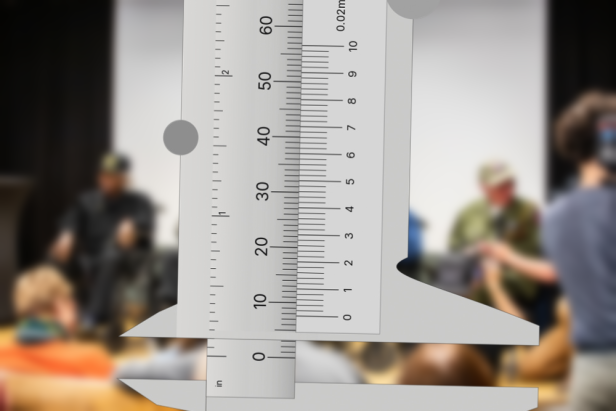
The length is 7.6mm
